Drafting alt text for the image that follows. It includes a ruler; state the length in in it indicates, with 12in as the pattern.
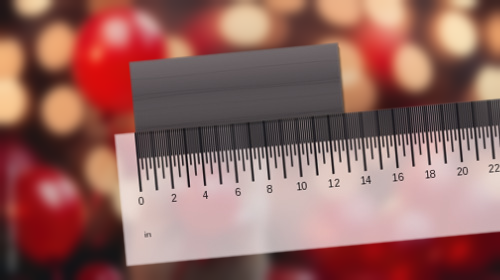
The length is 13in
